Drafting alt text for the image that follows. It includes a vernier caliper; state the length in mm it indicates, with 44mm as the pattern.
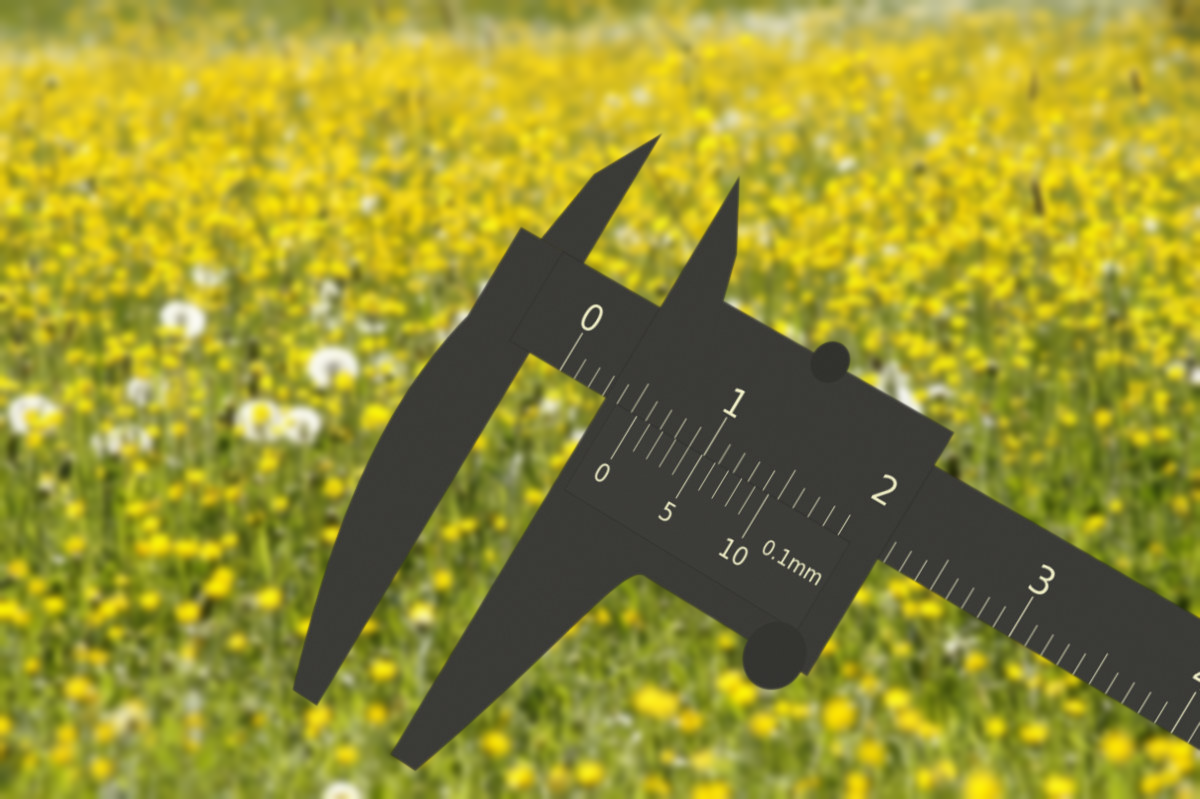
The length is 5.4mm
